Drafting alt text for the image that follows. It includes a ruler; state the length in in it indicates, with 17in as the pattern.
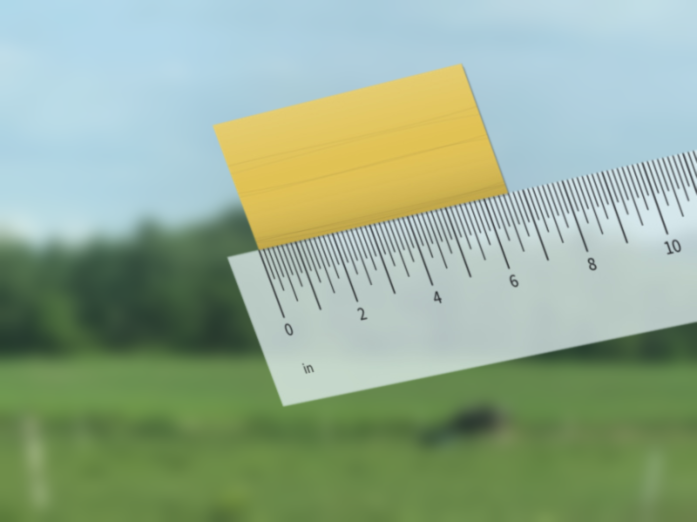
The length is 6.625in
